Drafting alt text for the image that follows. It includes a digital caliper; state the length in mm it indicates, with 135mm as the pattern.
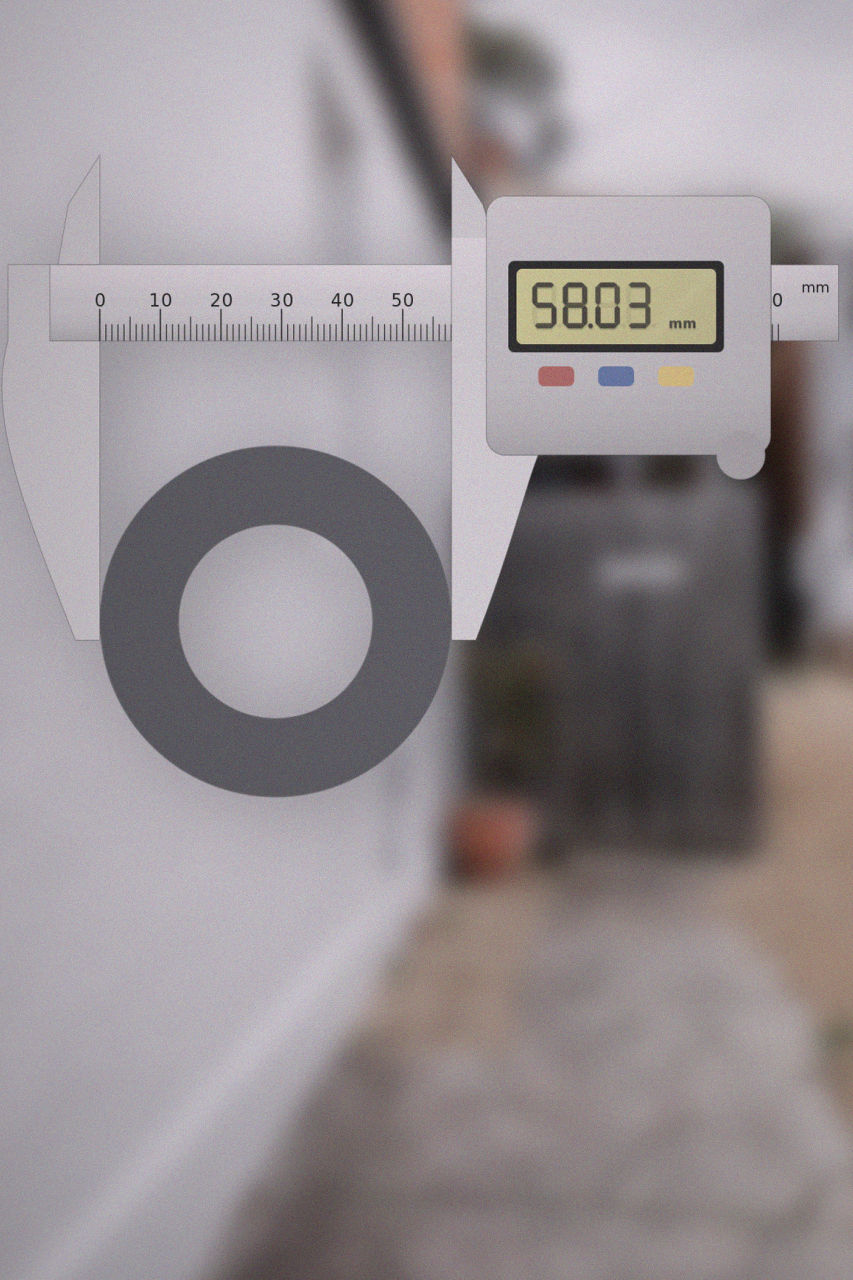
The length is 58.03mm
